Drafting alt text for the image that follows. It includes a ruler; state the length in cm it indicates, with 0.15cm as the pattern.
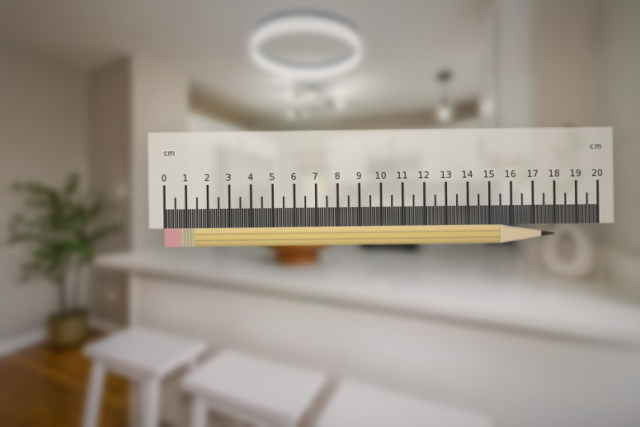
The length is 18cm
